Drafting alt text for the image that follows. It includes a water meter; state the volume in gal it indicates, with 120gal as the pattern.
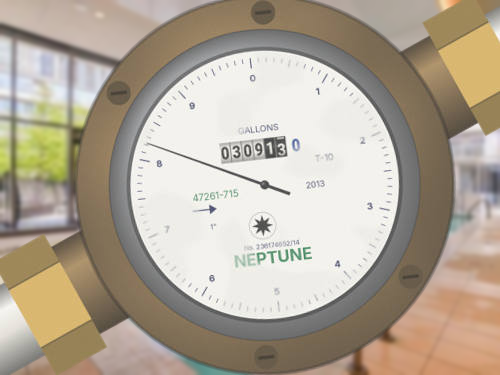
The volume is 309128.2gal
